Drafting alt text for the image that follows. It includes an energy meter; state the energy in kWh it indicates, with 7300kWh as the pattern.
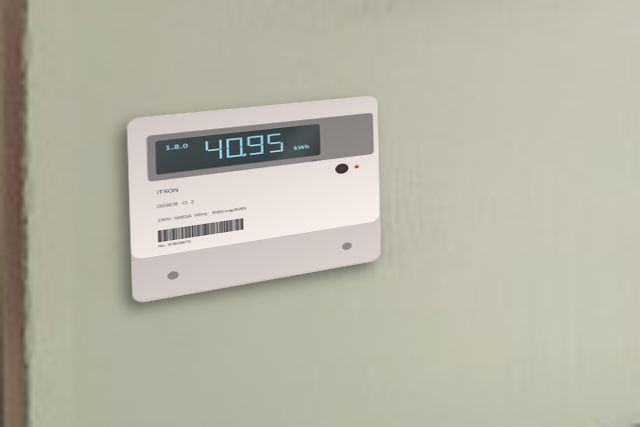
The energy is 40.95kWh
